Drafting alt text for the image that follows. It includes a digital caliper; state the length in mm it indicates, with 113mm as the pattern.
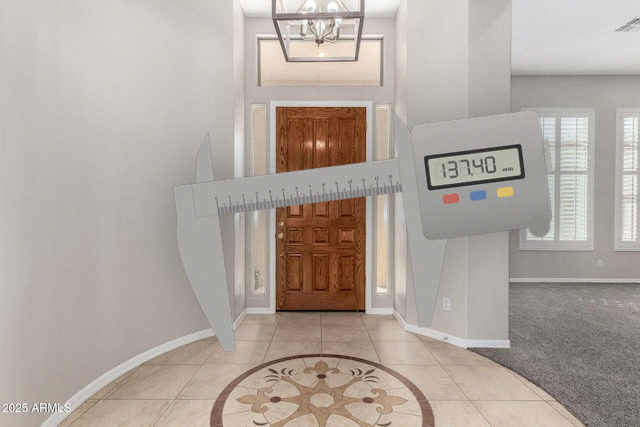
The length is 137.40mm
